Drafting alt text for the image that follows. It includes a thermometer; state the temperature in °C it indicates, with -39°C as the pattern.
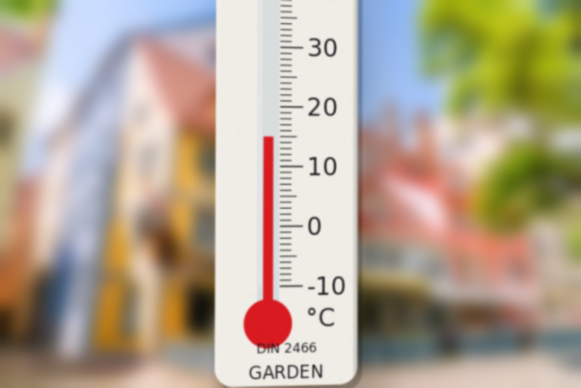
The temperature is 15°C
